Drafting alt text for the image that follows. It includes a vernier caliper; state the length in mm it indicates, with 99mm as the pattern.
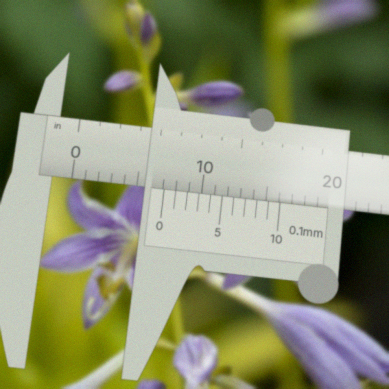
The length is 7.1mm
